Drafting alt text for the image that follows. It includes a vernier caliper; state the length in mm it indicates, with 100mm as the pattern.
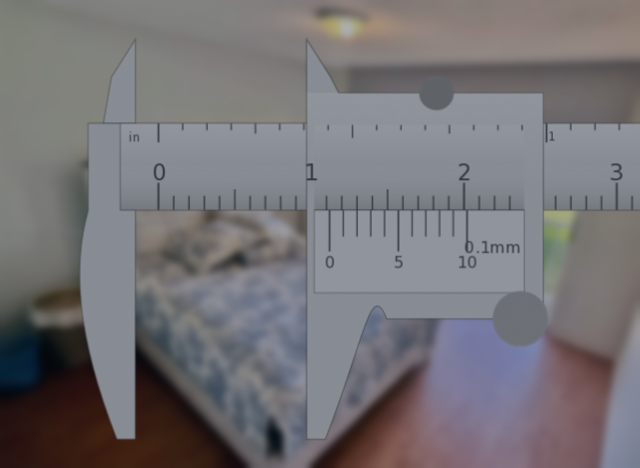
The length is 11.2mm
